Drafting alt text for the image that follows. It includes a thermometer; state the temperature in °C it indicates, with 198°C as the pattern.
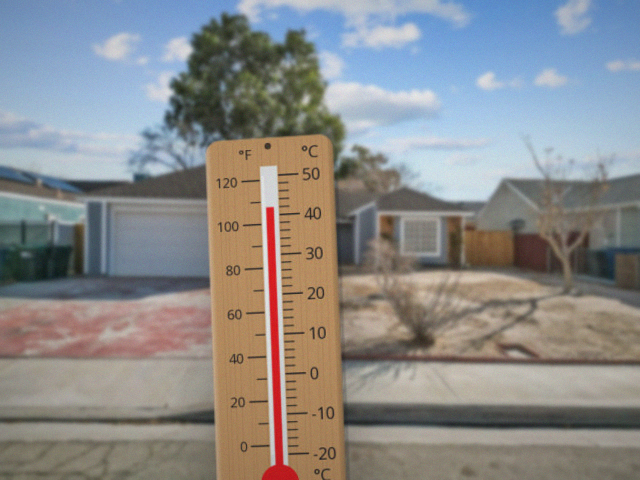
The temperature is 42°C
